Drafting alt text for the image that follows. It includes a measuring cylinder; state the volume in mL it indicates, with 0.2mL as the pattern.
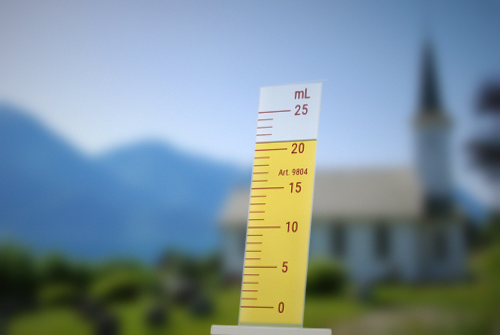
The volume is 21mL
